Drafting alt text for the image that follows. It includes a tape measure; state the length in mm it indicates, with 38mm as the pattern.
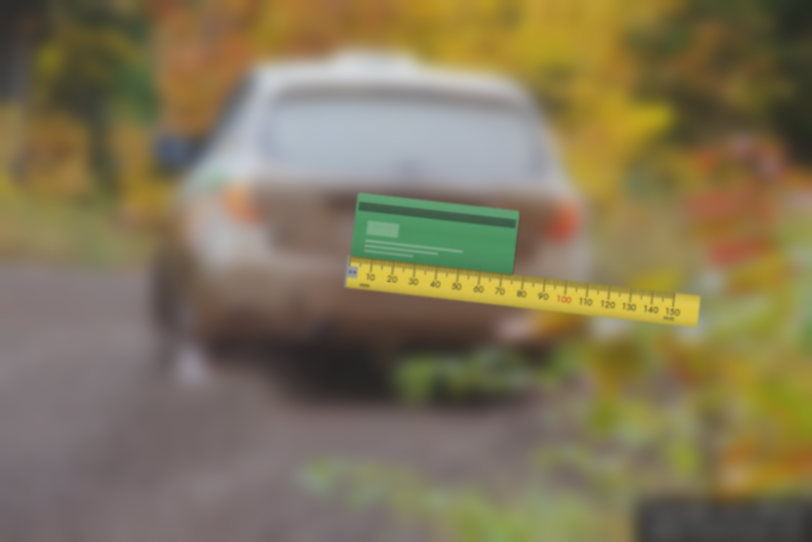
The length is 75mm
